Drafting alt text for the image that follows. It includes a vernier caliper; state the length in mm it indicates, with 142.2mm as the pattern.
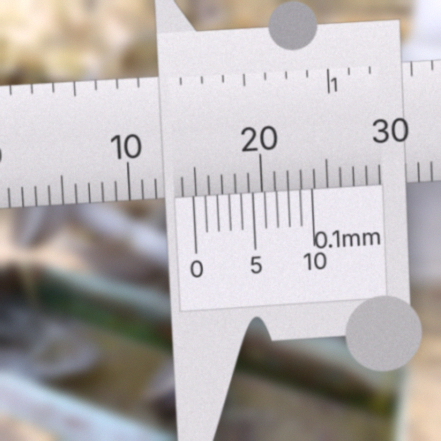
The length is 14.8mm
